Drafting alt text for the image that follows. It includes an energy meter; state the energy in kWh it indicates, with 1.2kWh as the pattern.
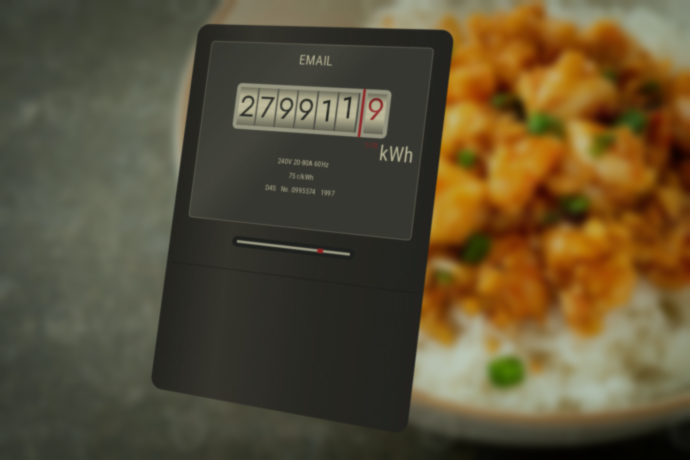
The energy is 279911.9kWh
